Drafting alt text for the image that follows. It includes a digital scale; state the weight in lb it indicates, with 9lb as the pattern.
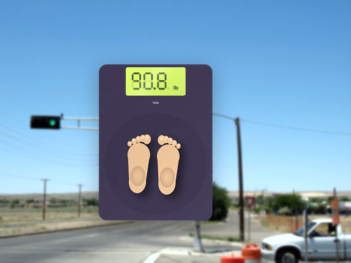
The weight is 90.8lb
